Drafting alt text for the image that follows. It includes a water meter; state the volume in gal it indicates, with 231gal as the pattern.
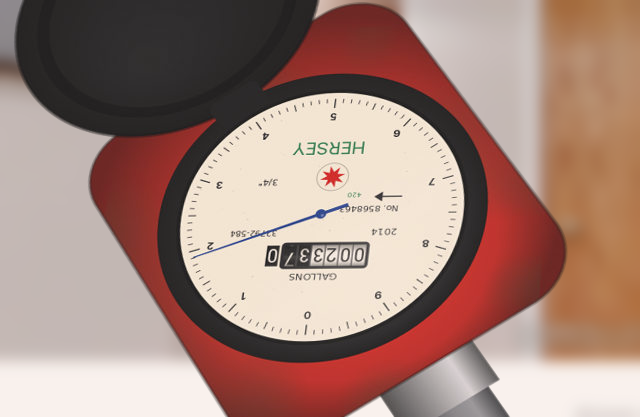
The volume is 23371.9gal
